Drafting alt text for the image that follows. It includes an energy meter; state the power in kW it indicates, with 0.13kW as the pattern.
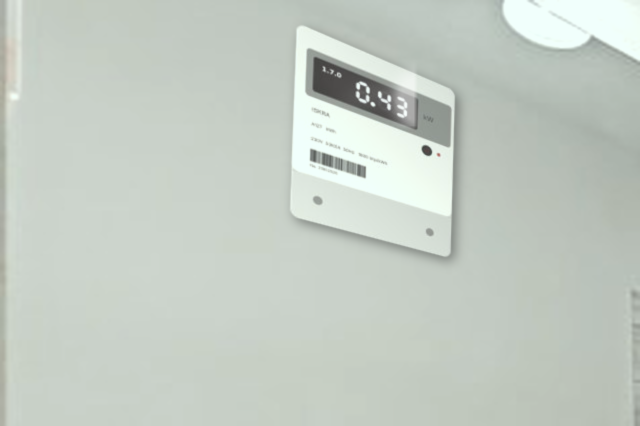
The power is 0.43kW
